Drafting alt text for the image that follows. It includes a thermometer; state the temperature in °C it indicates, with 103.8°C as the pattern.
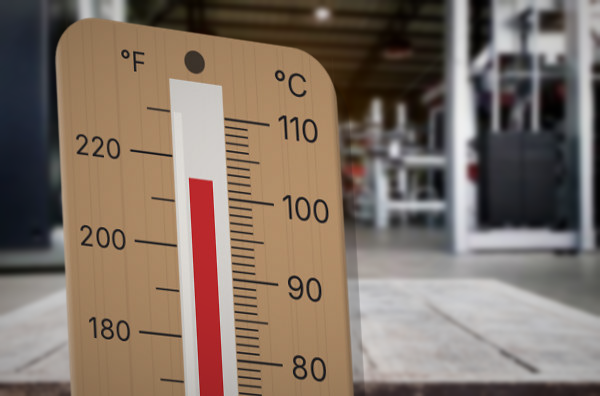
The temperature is 102°C
